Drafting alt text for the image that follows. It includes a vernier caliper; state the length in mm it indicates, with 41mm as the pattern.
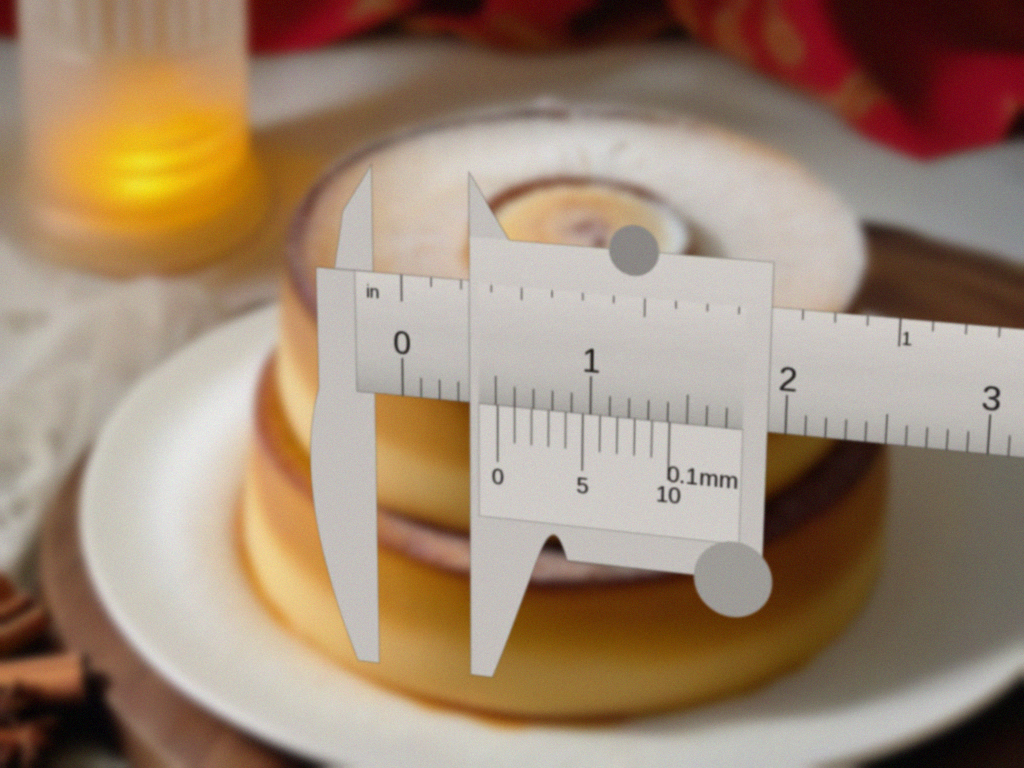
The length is 5.1mm
